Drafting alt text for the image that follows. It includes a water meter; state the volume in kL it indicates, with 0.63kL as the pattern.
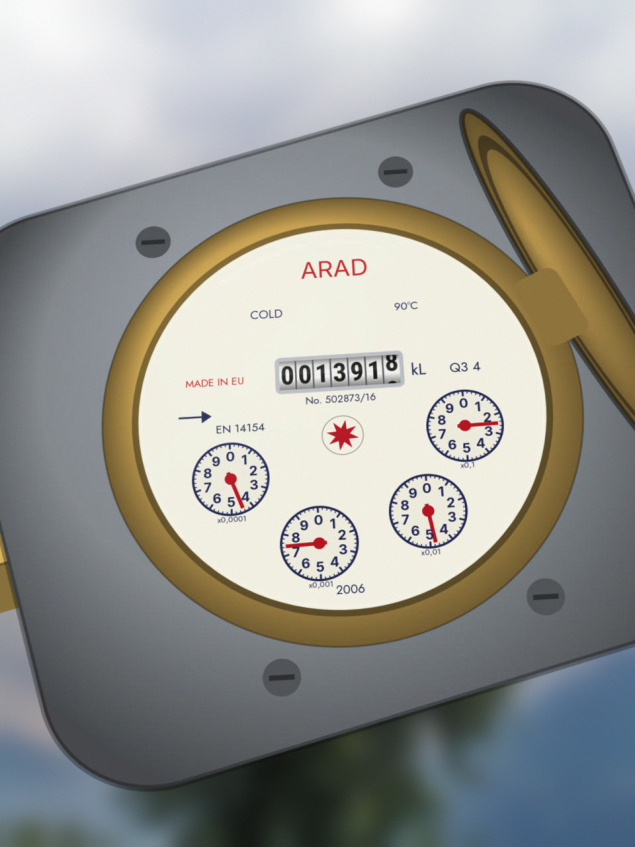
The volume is 13918.2474kL
